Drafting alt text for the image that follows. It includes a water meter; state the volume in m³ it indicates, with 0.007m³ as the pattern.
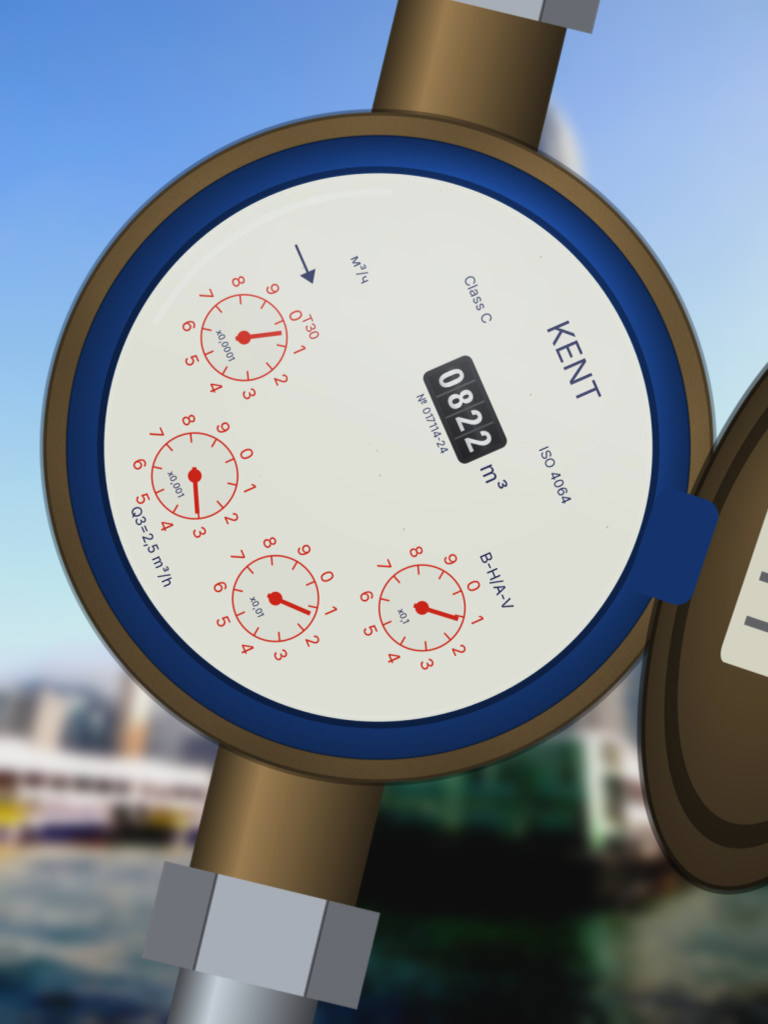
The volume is 822.1130m³
